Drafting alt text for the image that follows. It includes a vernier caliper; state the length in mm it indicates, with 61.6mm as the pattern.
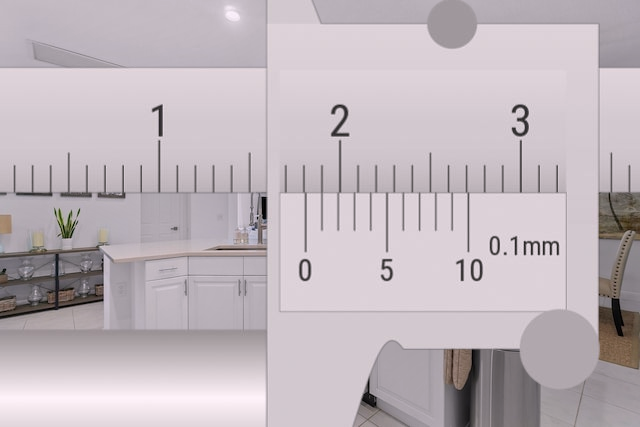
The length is 18.1mm
